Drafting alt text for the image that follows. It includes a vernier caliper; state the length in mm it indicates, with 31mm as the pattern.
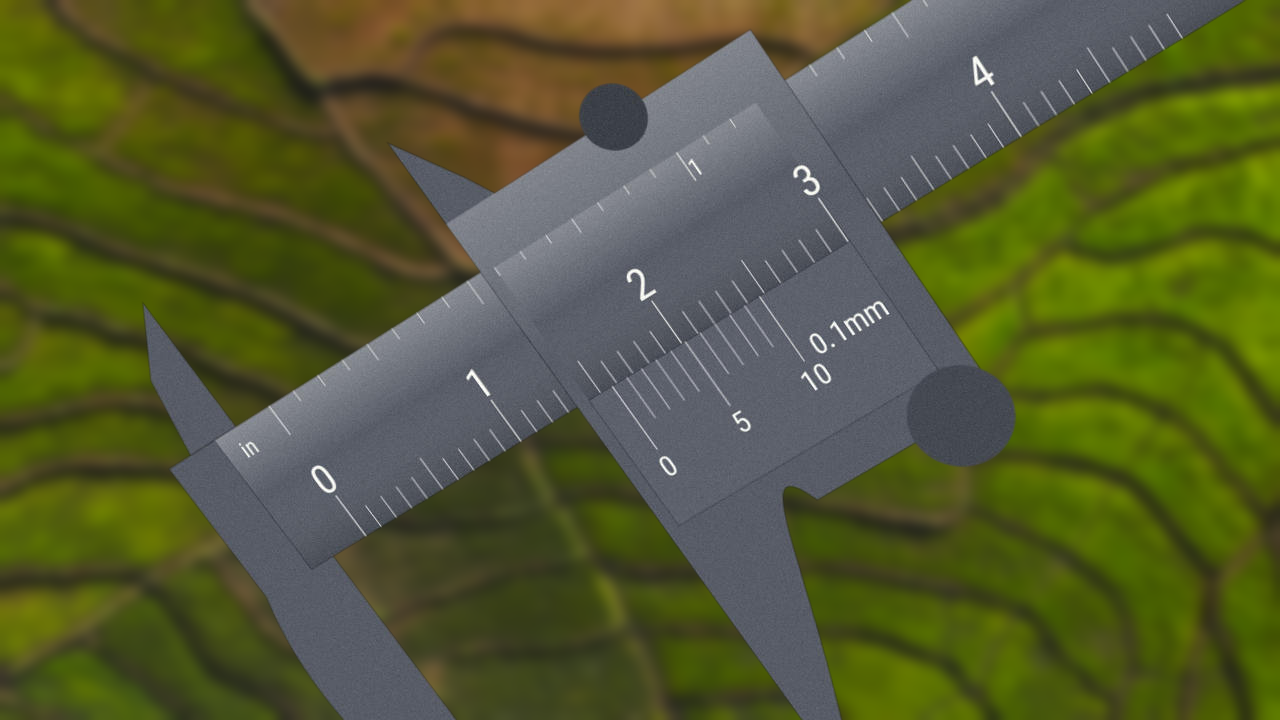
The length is 15.7mm
